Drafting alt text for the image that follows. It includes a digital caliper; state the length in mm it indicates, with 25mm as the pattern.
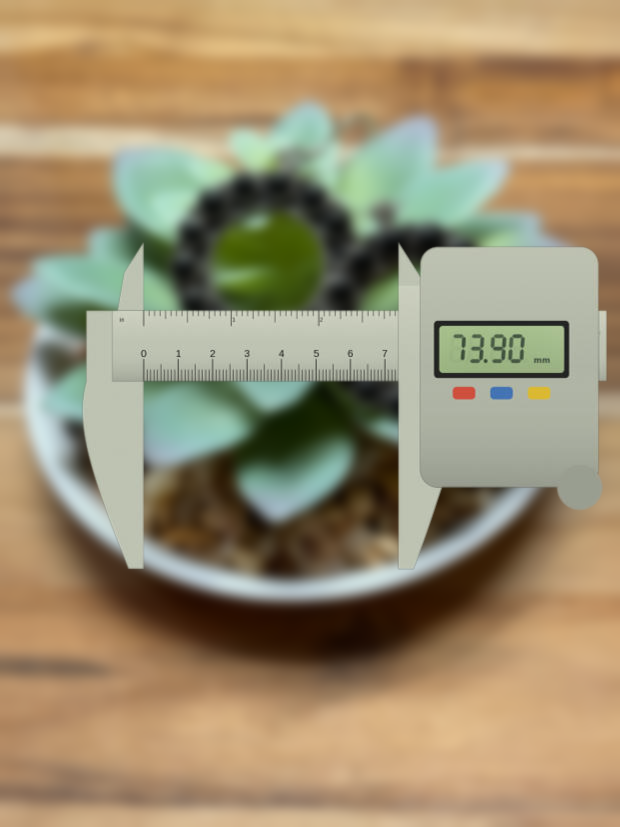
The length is 73.90mm
